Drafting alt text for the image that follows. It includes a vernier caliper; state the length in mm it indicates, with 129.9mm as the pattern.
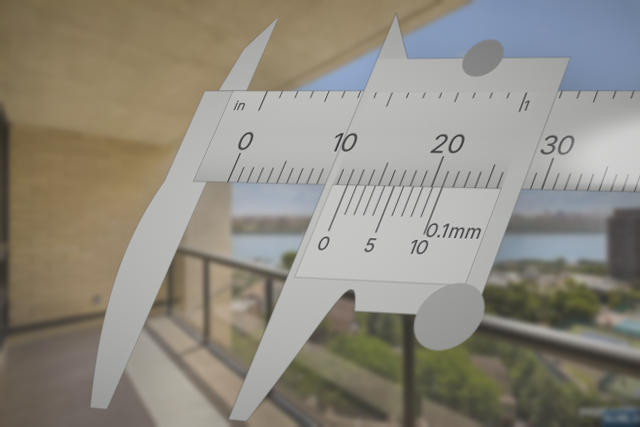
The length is 12.0mm
